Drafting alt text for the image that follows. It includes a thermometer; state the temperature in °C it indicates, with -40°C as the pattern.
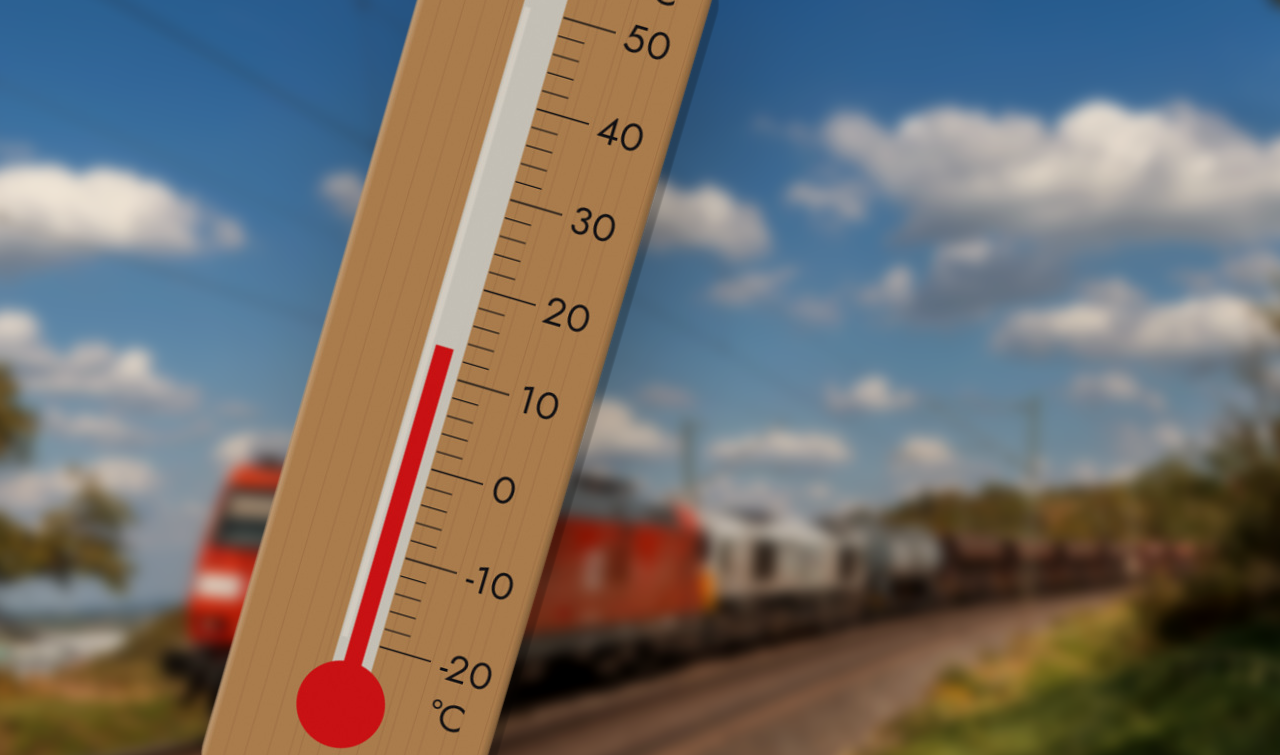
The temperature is 13°C
